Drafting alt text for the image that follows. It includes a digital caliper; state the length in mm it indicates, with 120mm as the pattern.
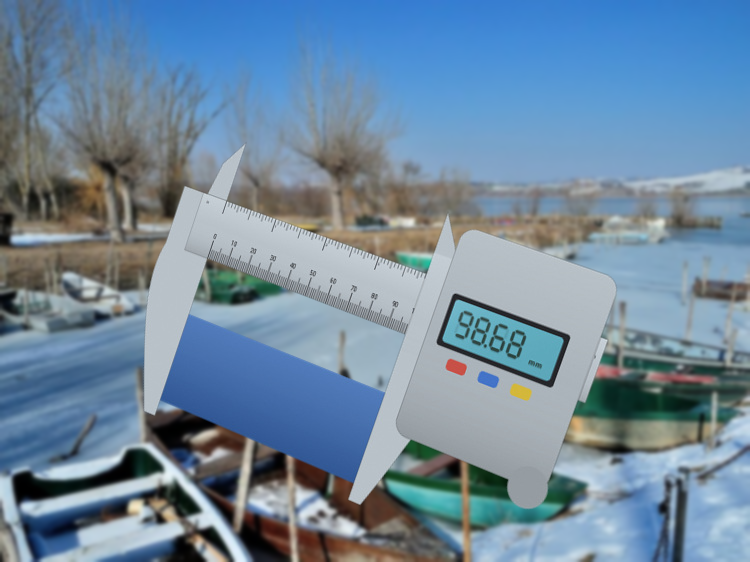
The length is 98.68mm
